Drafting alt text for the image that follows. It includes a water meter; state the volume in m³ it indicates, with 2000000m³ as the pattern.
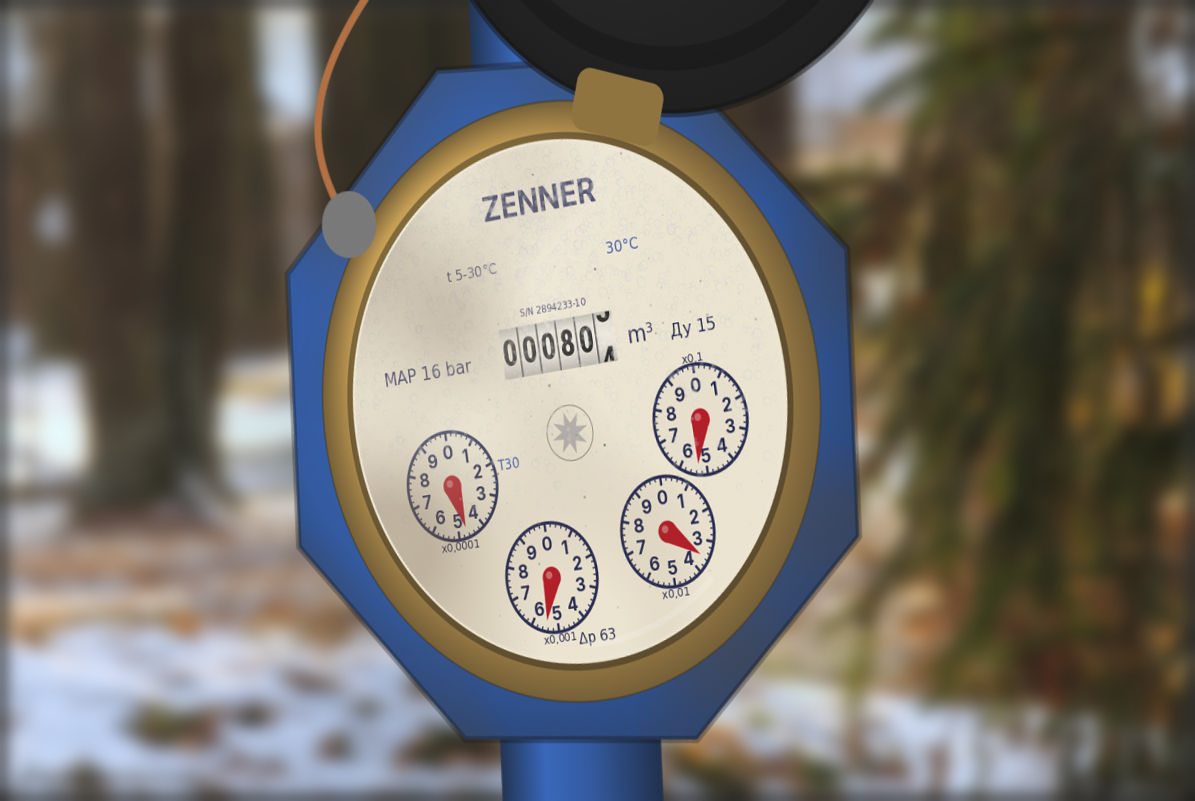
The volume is 803.5354m³
